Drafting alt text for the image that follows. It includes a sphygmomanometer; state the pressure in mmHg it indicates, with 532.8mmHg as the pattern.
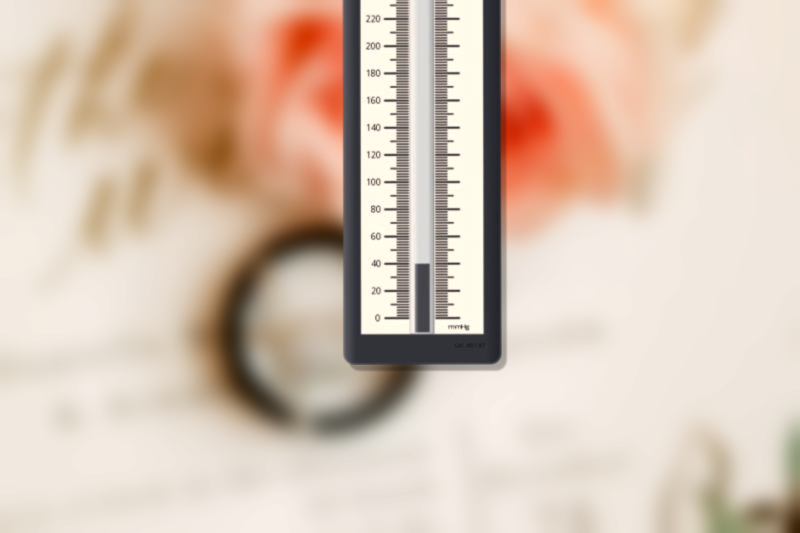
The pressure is 40mmHg
